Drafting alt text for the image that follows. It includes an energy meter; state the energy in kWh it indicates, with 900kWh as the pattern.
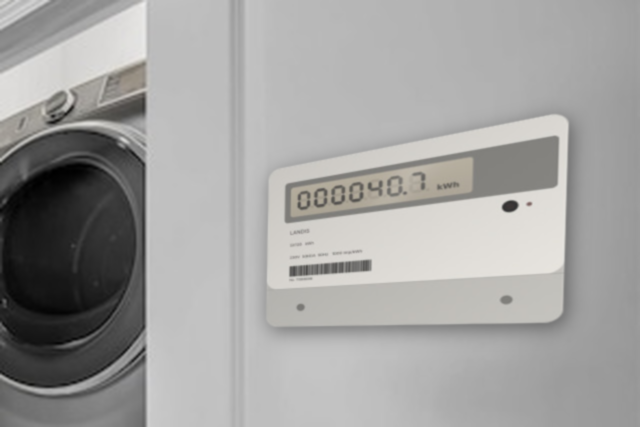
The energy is 40.7kWh
